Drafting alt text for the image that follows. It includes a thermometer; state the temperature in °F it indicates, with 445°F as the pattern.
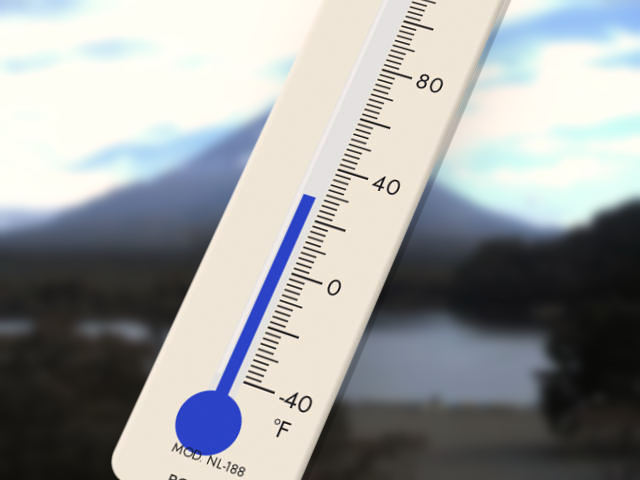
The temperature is 28°F
